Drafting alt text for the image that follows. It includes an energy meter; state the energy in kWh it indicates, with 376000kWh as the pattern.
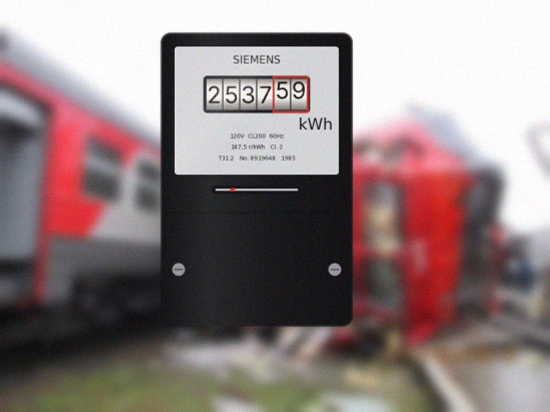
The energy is 2537.59kWh
